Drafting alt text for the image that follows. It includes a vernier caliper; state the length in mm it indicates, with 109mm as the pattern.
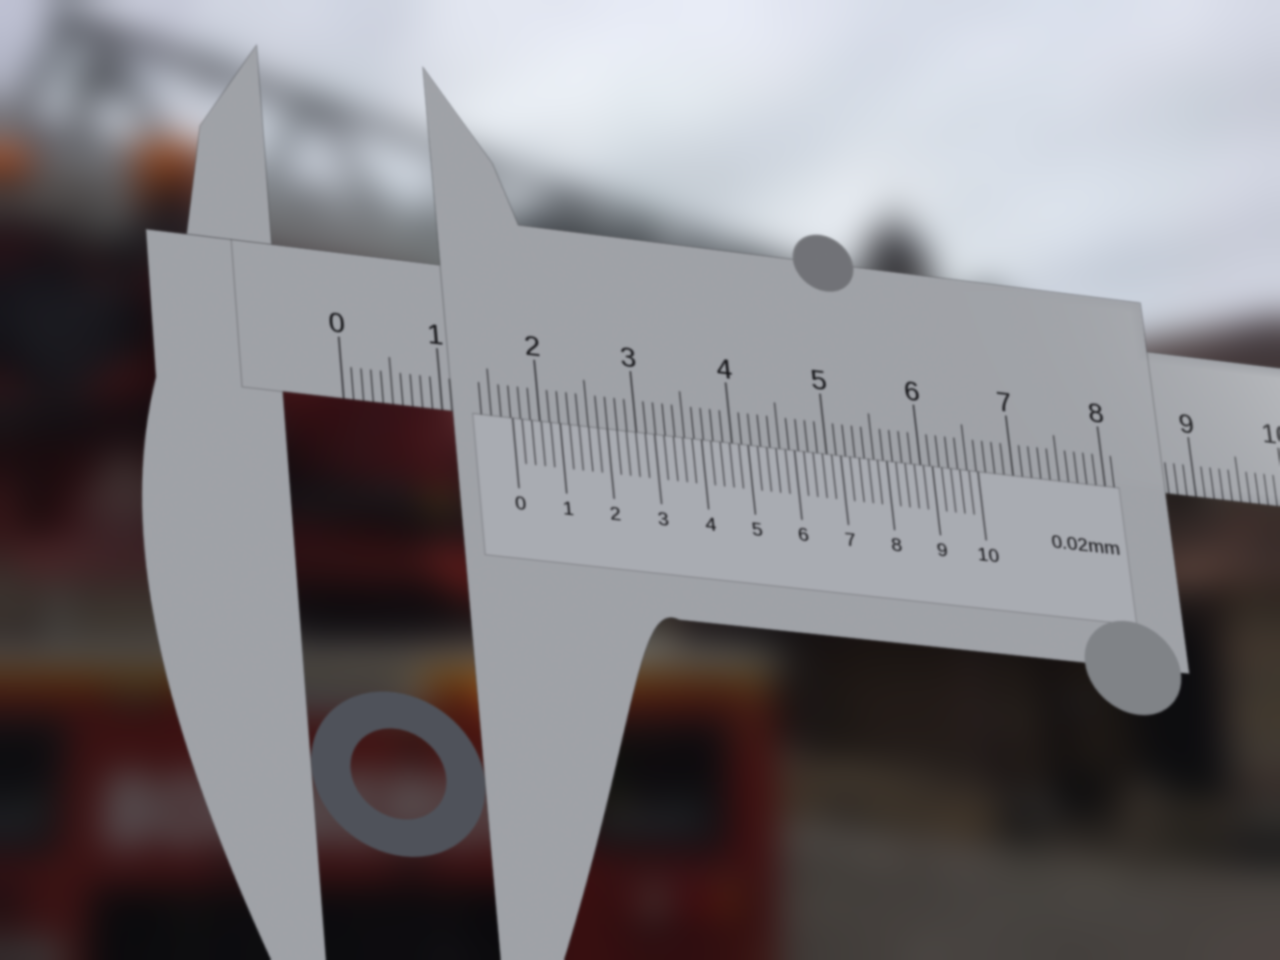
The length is 17.2mm
